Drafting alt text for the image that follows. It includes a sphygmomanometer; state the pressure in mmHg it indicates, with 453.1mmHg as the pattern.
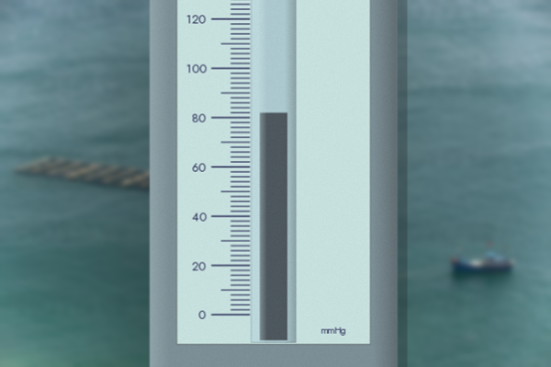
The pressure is 82mmHg
